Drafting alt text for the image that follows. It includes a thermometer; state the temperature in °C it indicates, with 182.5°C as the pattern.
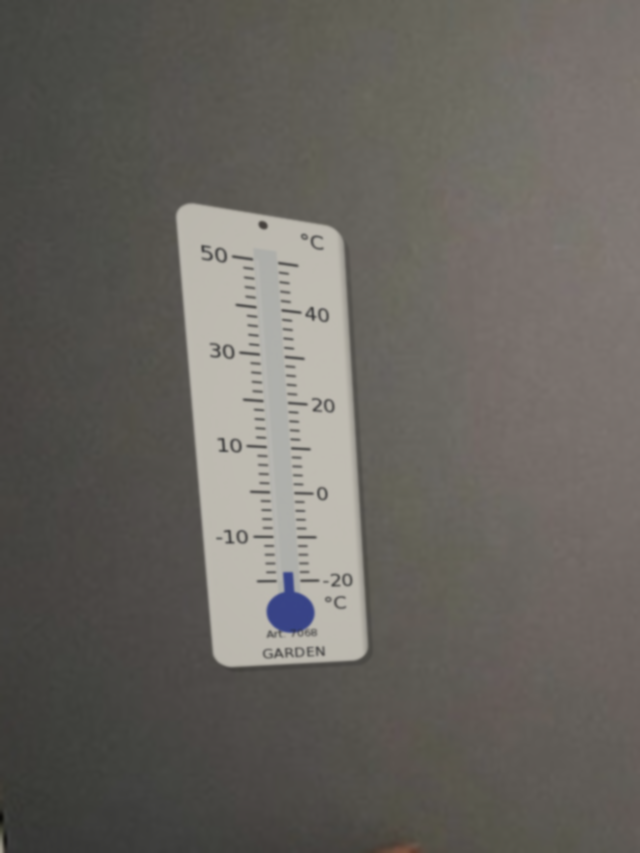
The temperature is -18°C
